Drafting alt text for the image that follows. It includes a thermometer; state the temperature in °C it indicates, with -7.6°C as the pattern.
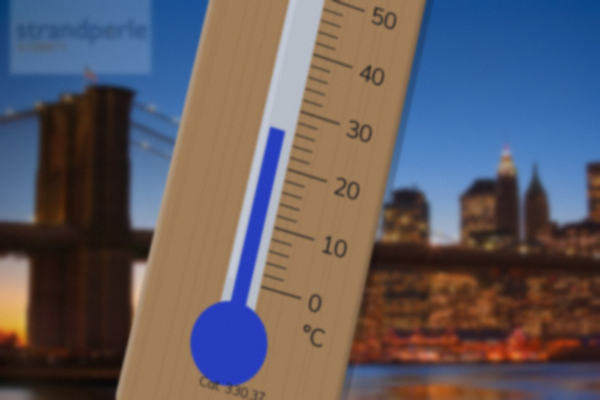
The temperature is 26°C
